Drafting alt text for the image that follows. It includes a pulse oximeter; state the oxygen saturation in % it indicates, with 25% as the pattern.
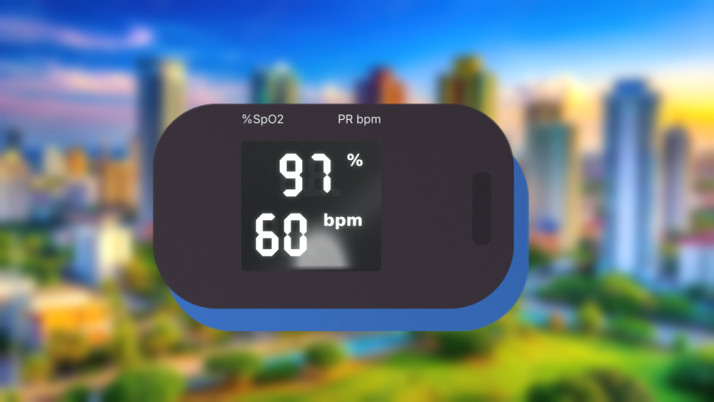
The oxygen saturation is 97%
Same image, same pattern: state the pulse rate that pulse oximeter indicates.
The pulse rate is 60bpm
